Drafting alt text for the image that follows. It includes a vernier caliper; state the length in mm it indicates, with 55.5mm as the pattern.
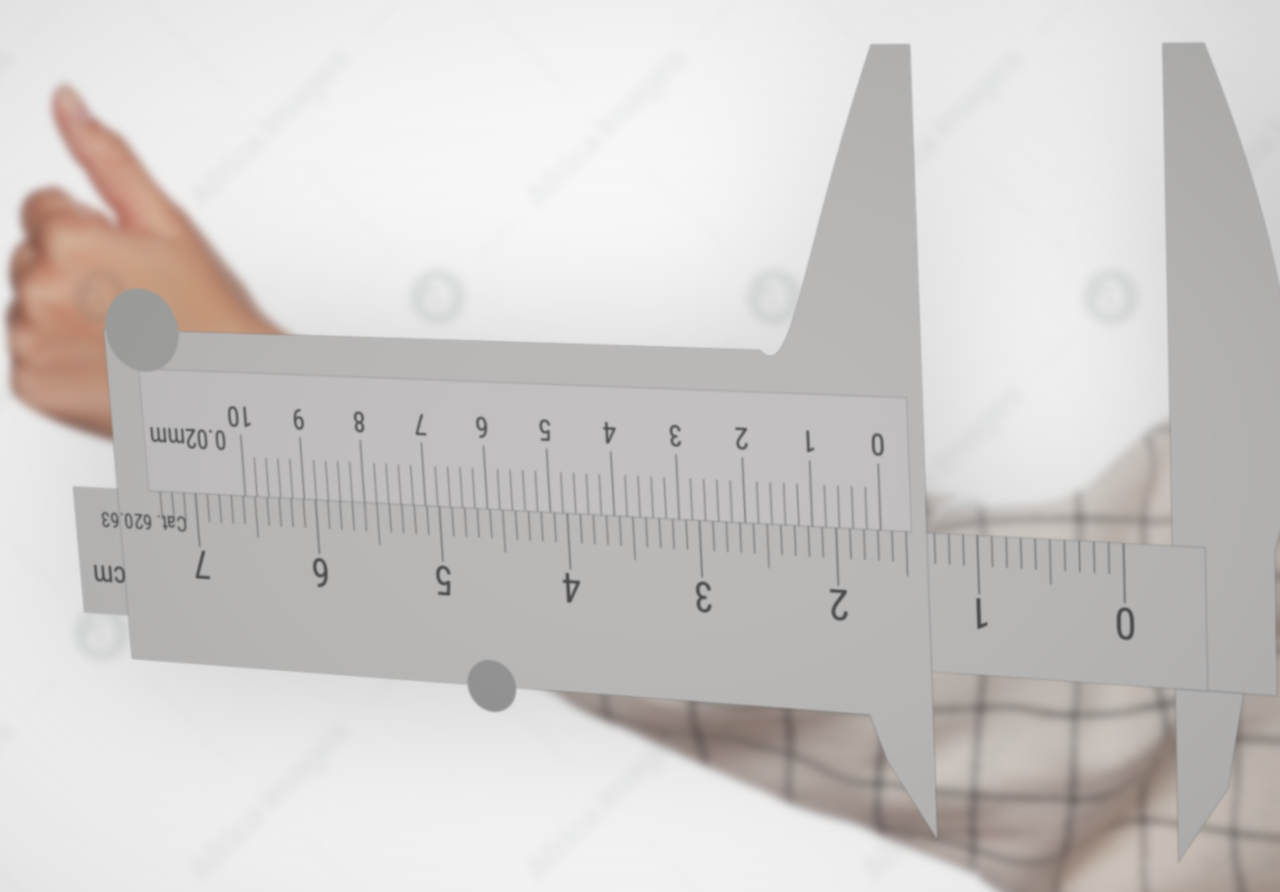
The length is 16.8mm
